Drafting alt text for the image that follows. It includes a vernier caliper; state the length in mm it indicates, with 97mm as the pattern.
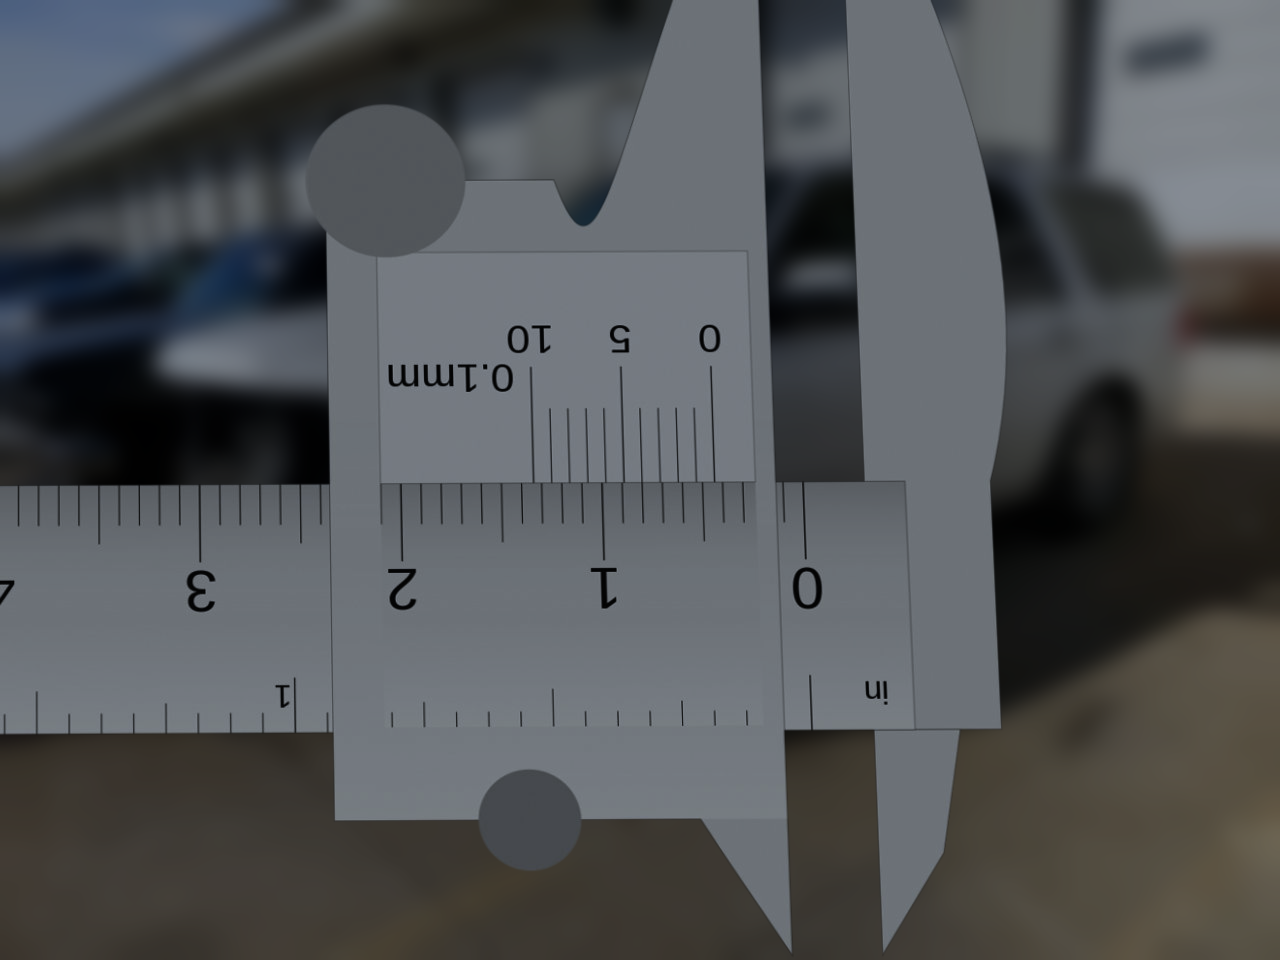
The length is 4.4mm
